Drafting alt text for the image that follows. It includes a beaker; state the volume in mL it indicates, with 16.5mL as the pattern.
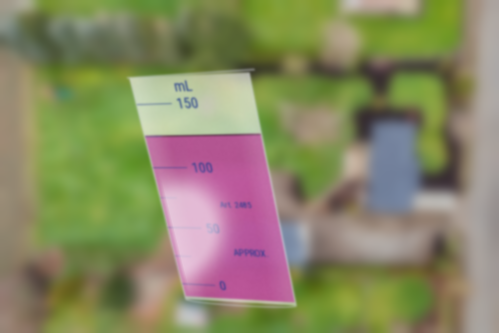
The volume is 125mL
